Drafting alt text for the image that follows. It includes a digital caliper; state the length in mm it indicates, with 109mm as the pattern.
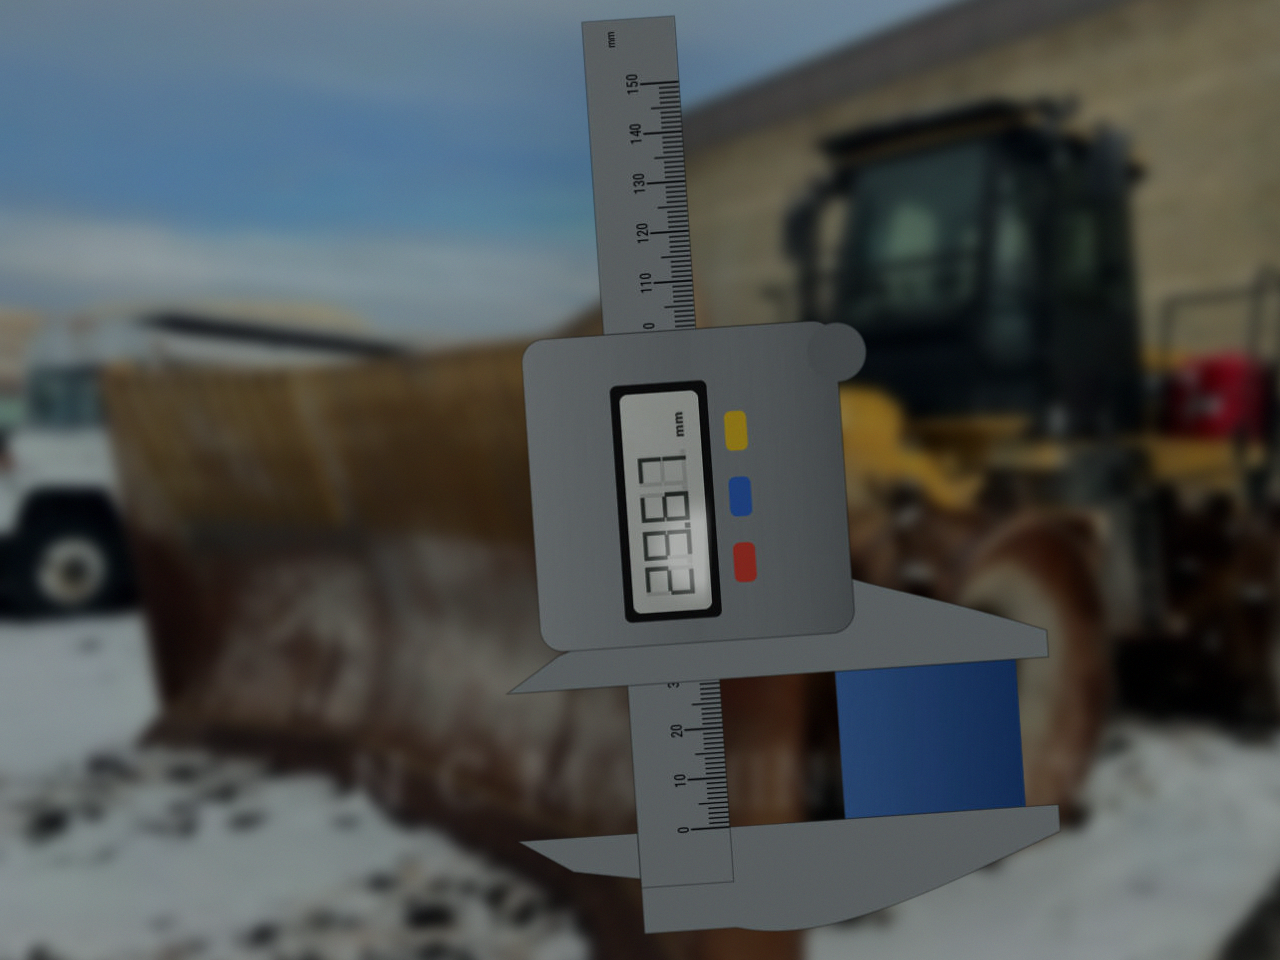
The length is 29.67mm
